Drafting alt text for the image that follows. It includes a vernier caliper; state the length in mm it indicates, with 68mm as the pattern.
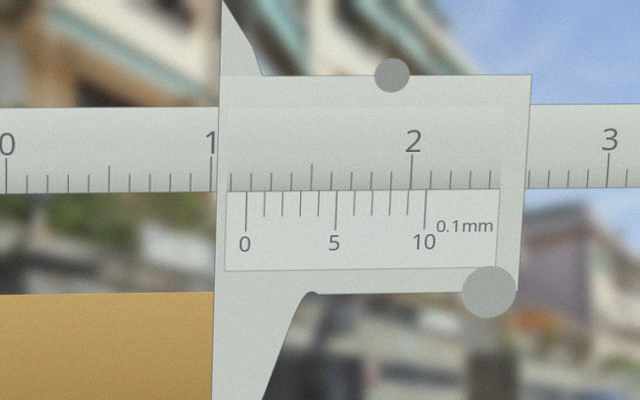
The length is 11.8mm
